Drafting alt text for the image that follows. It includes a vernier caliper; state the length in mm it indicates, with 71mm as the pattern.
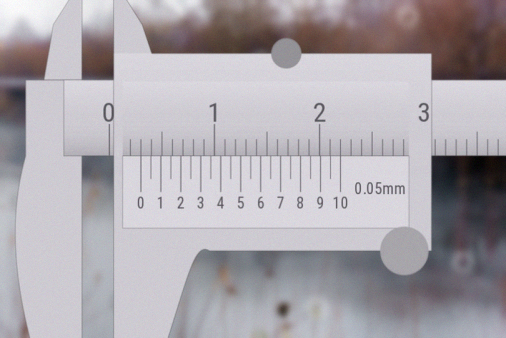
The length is 3.0mm
